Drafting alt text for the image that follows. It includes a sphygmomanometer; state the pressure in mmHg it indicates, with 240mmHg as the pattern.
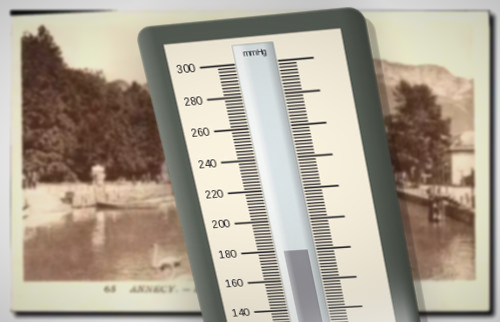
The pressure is 180mmHg
